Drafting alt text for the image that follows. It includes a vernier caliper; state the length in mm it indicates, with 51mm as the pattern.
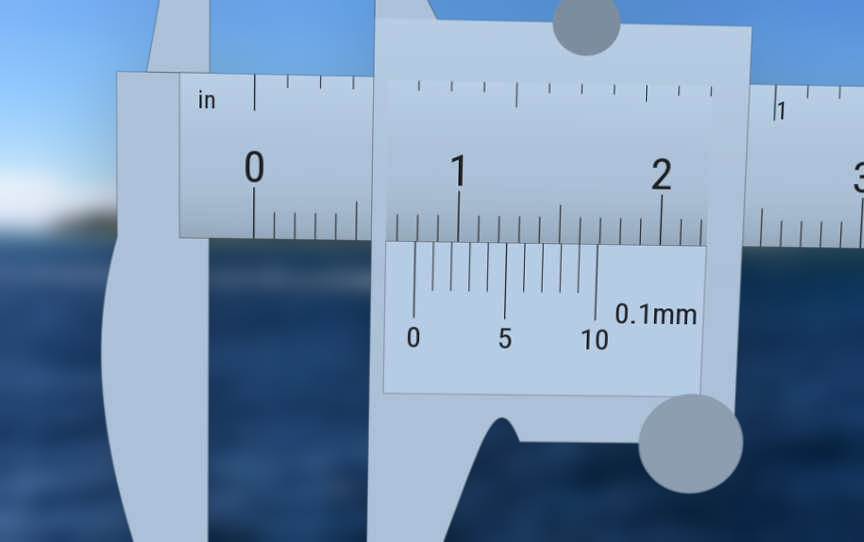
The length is 7.9mm
